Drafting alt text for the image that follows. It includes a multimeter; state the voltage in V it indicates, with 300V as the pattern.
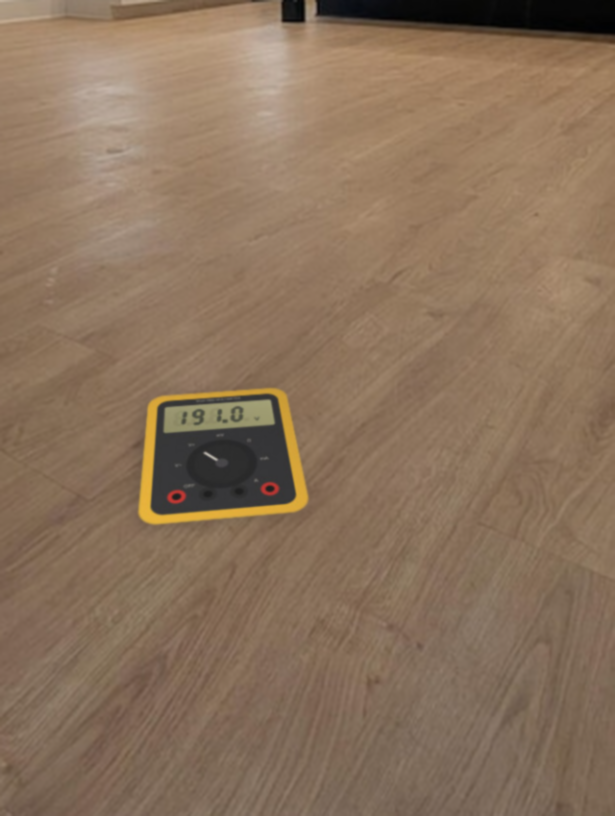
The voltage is 191.0V
